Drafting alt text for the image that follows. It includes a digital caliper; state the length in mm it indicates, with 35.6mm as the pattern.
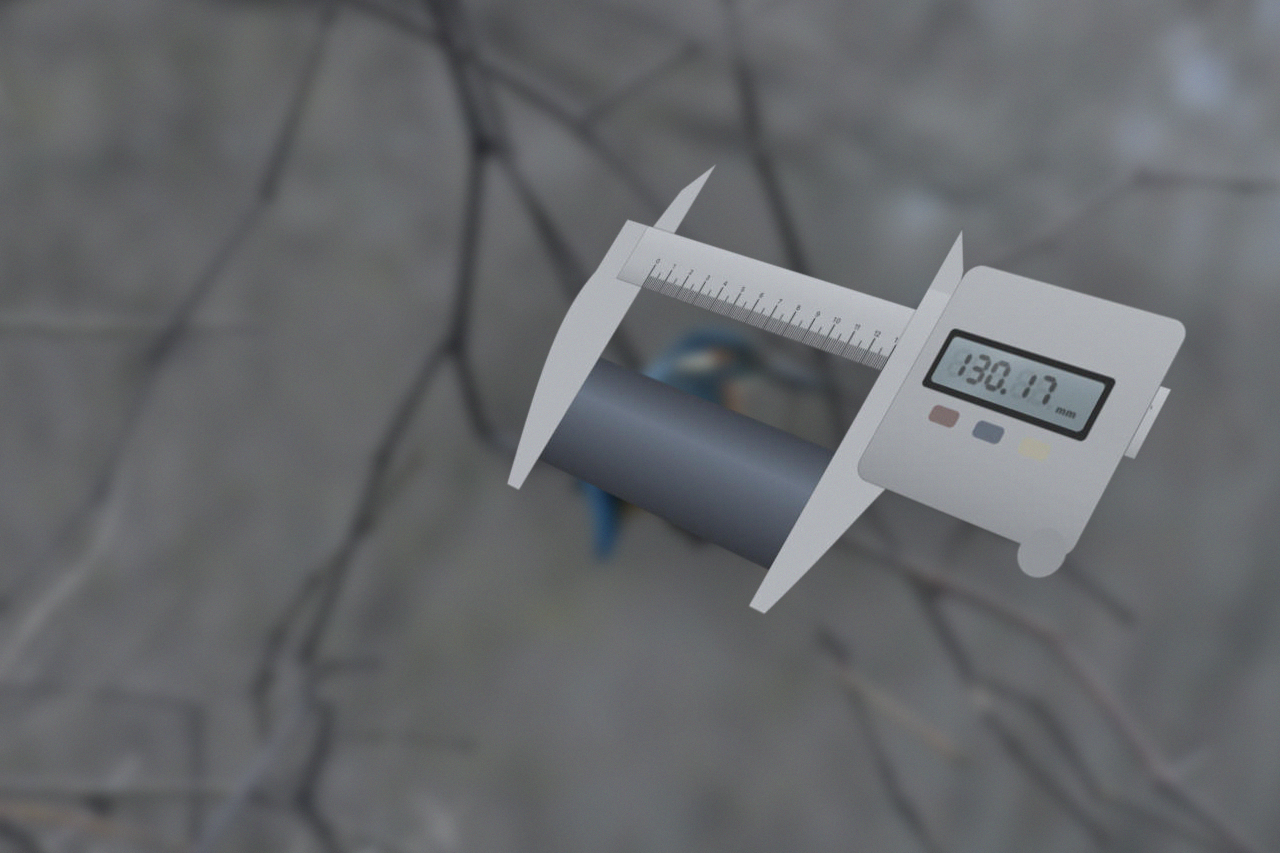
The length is 130.17mm
